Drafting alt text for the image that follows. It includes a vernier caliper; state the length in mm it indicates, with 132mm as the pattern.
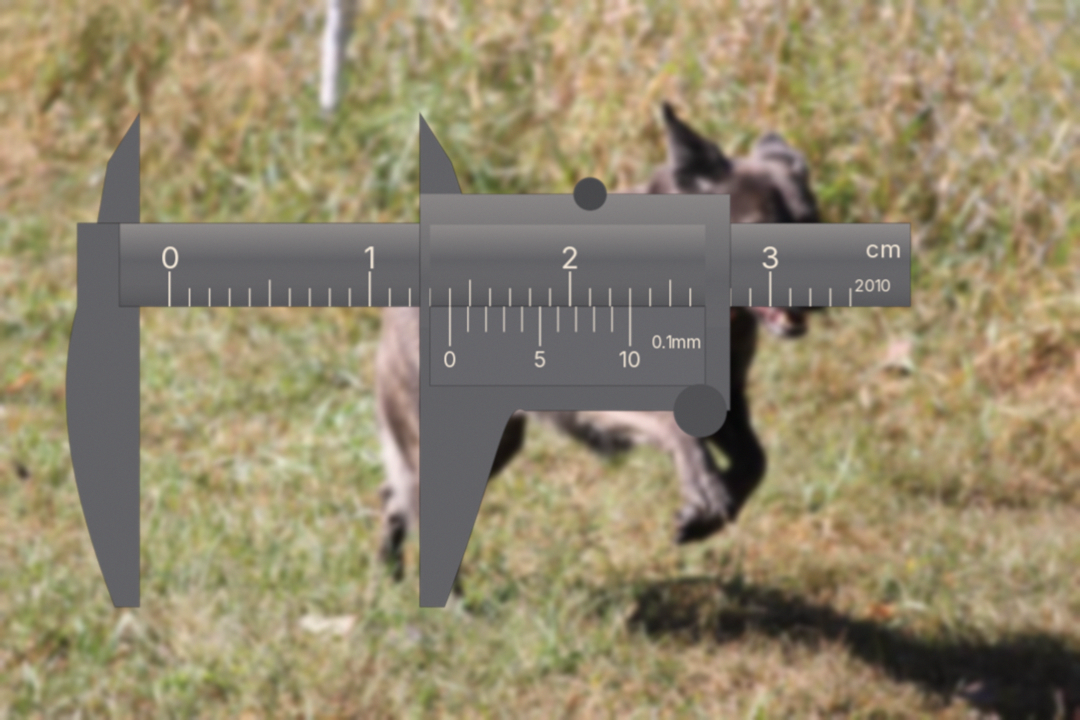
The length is 14.0mm
